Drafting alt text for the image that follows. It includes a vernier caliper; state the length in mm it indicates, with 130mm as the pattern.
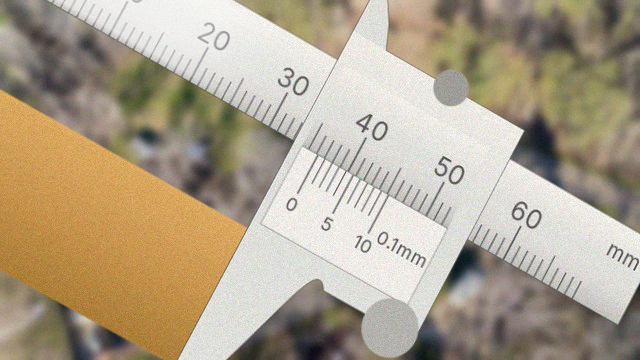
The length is 36.2mm
